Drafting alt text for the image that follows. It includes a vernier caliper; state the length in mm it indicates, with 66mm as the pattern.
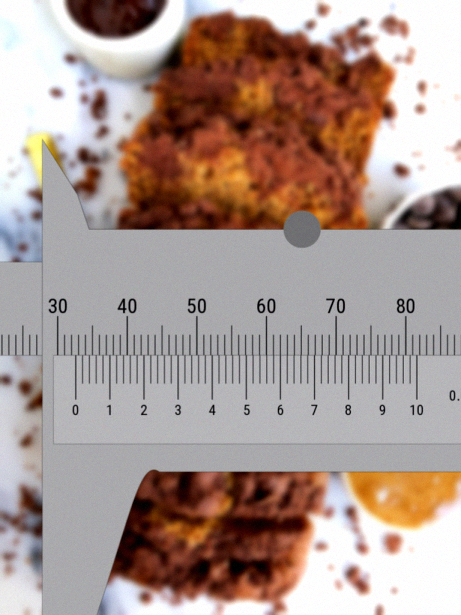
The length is 32.6mm
